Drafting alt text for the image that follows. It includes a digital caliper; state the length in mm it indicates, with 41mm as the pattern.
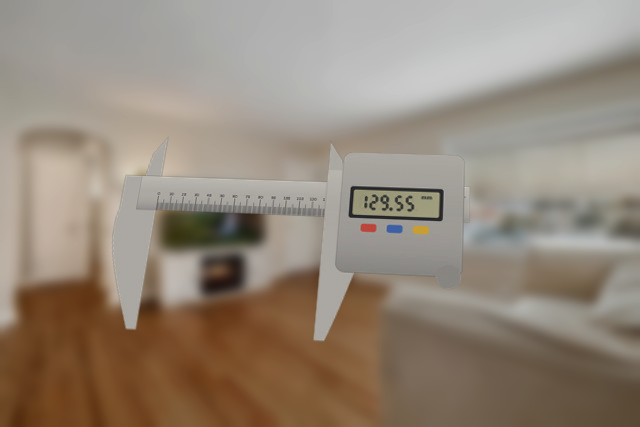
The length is 129.55mm
